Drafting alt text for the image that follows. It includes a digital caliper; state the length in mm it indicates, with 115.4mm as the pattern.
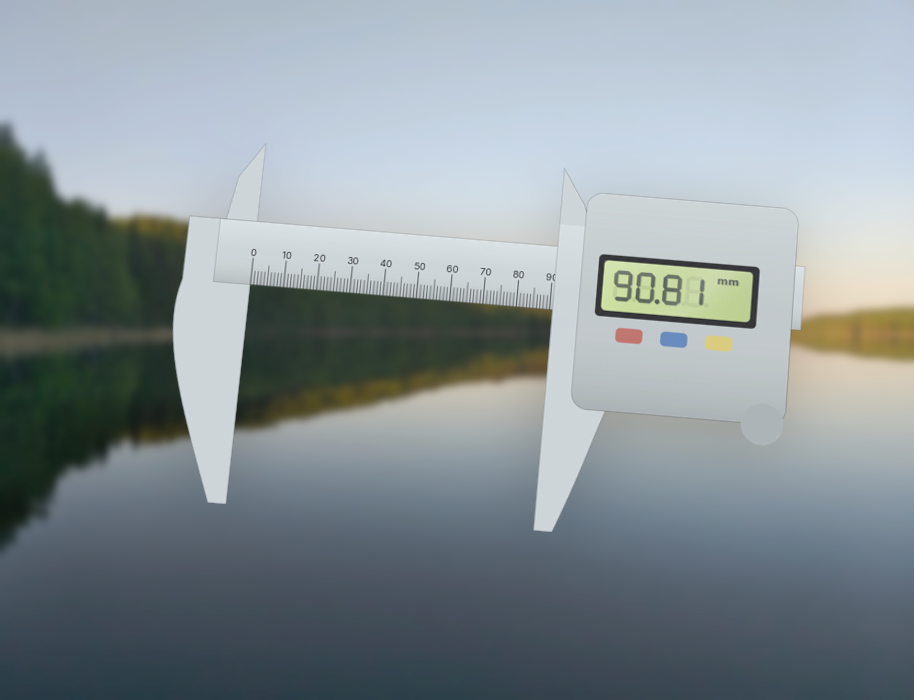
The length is 90.81mm
